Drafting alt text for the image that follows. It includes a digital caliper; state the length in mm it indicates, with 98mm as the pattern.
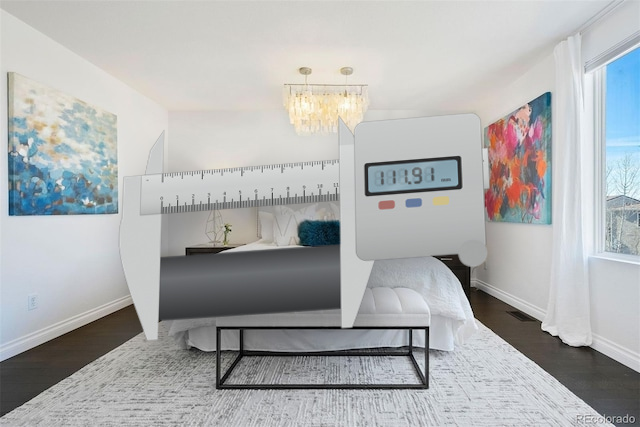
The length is 111.91mm
